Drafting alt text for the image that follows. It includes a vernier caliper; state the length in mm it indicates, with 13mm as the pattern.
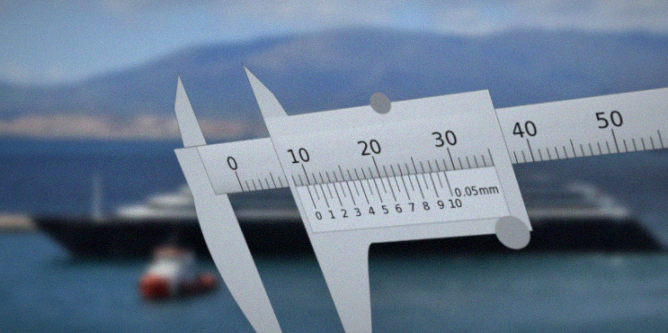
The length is 9.6mm
